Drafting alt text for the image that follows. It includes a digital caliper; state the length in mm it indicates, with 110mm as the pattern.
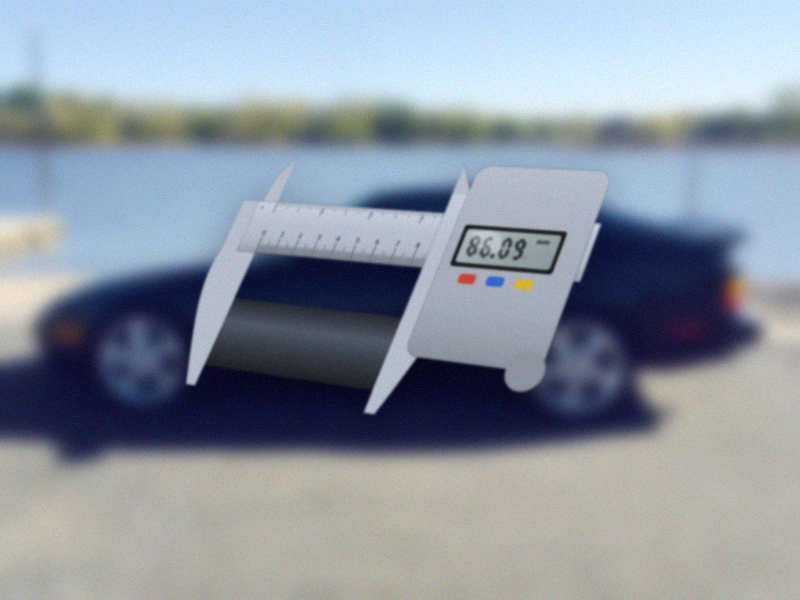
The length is 86.09mm
